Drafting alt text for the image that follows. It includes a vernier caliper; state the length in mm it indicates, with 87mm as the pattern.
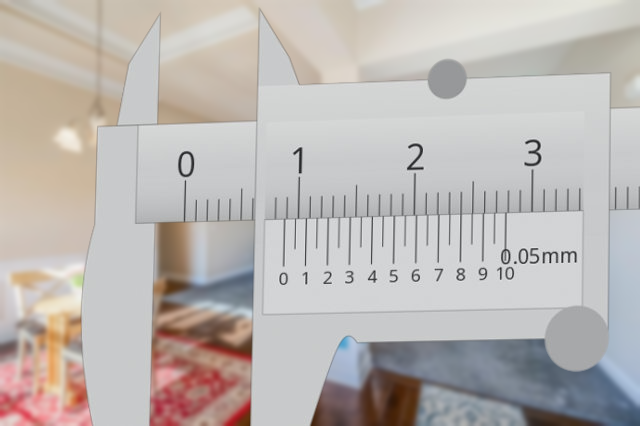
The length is 8.8mm
